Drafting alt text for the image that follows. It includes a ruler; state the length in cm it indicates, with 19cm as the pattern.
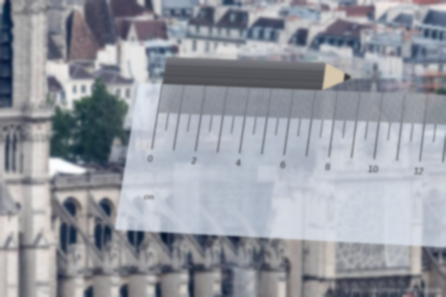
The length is 8.5cm
